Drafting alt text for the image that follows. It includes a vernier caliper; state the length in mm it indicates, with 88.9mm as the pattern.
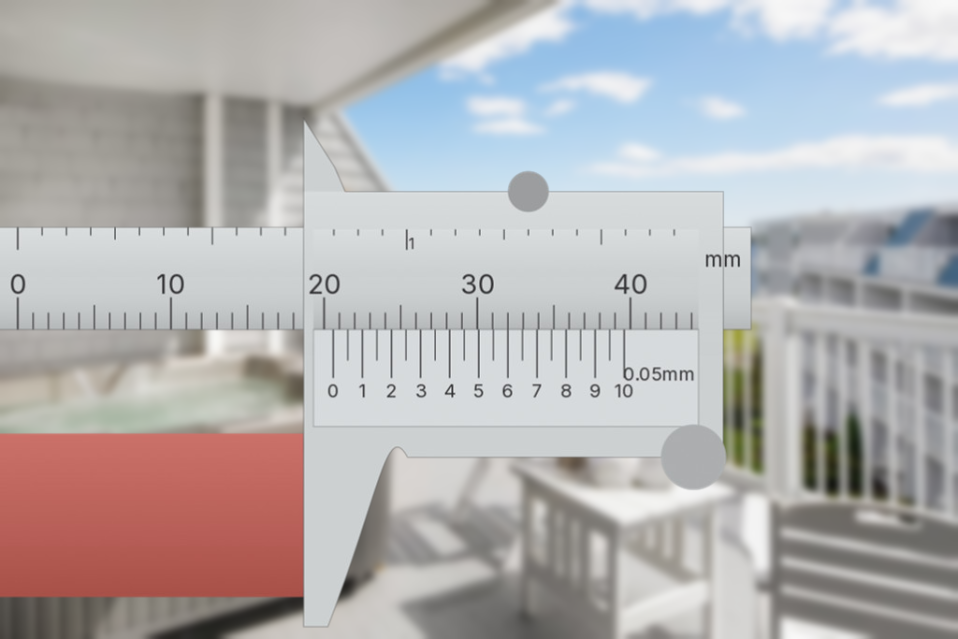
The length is 20.6mm
